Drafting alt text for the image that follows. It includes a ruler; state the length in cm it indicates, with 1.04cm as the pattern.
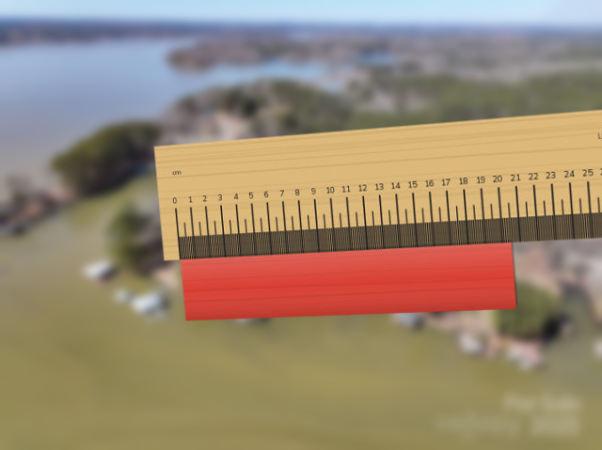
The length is 20.5cm
